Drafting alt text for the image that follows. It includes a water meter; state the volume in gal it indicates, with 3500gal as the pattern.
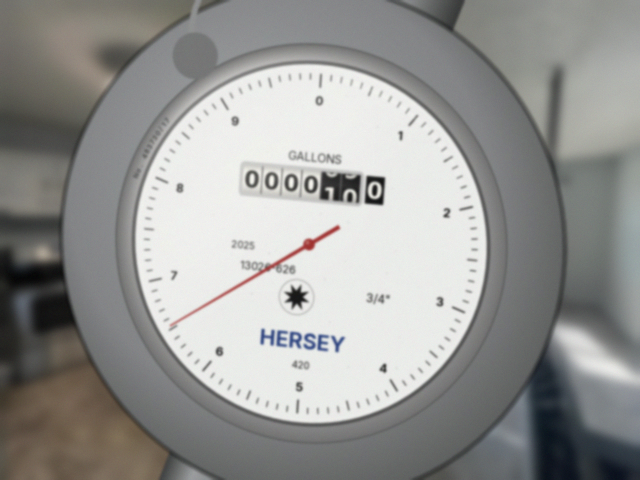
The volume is 96.5gal
